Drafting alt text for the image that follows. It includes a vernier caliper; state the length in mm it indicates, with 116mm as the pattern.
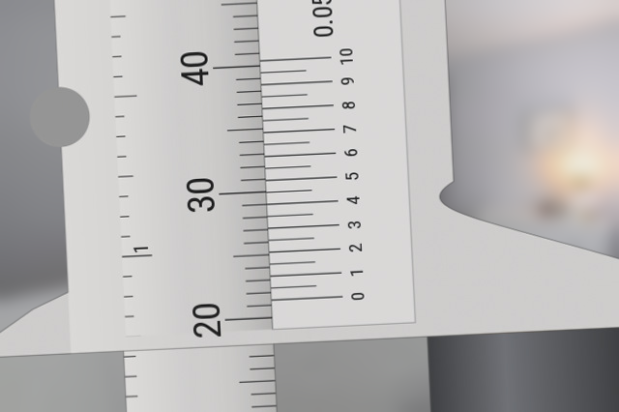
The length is 21.4mm
